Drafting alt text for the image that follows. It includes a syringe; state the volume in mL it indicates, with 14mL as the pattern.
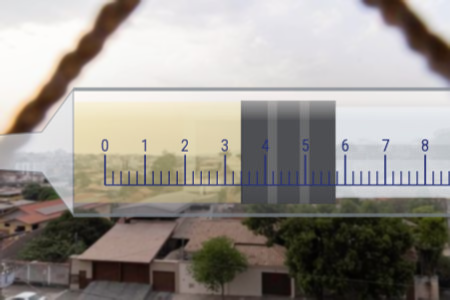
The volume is 3.4mL
